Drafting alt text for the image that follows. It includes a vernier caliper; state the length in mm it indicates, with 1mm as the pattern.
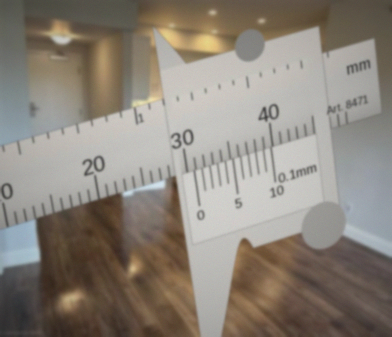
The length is 30.8mm
